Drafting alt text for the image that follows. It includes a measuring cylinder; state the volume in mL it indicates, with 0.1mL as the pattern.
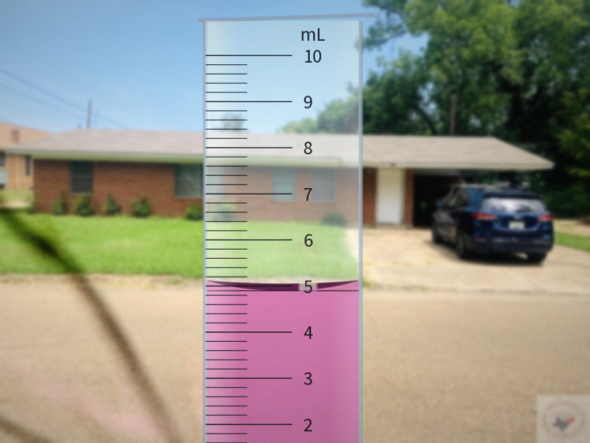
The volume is 4.9mL
